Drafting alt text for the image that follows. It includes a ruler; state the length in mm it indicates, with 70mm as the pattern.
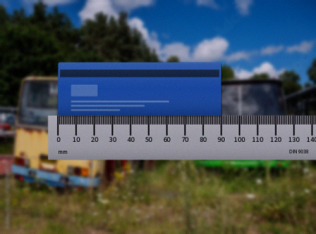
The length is 90mm
